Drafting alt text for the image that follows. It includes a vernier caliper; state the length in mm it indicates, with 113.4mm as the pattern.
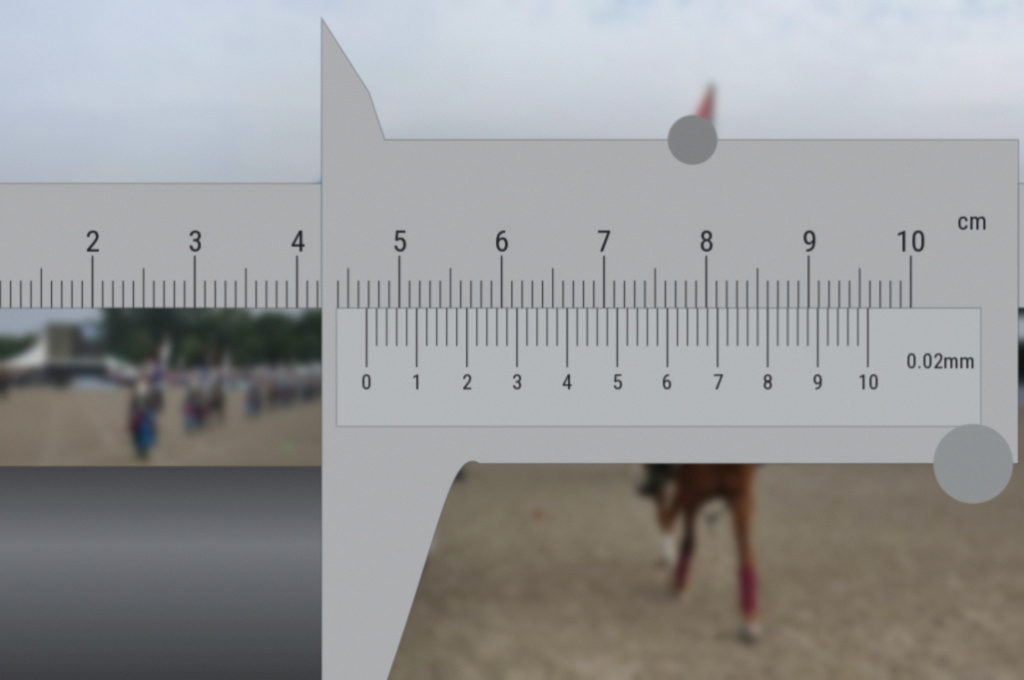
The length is 46.8mm
